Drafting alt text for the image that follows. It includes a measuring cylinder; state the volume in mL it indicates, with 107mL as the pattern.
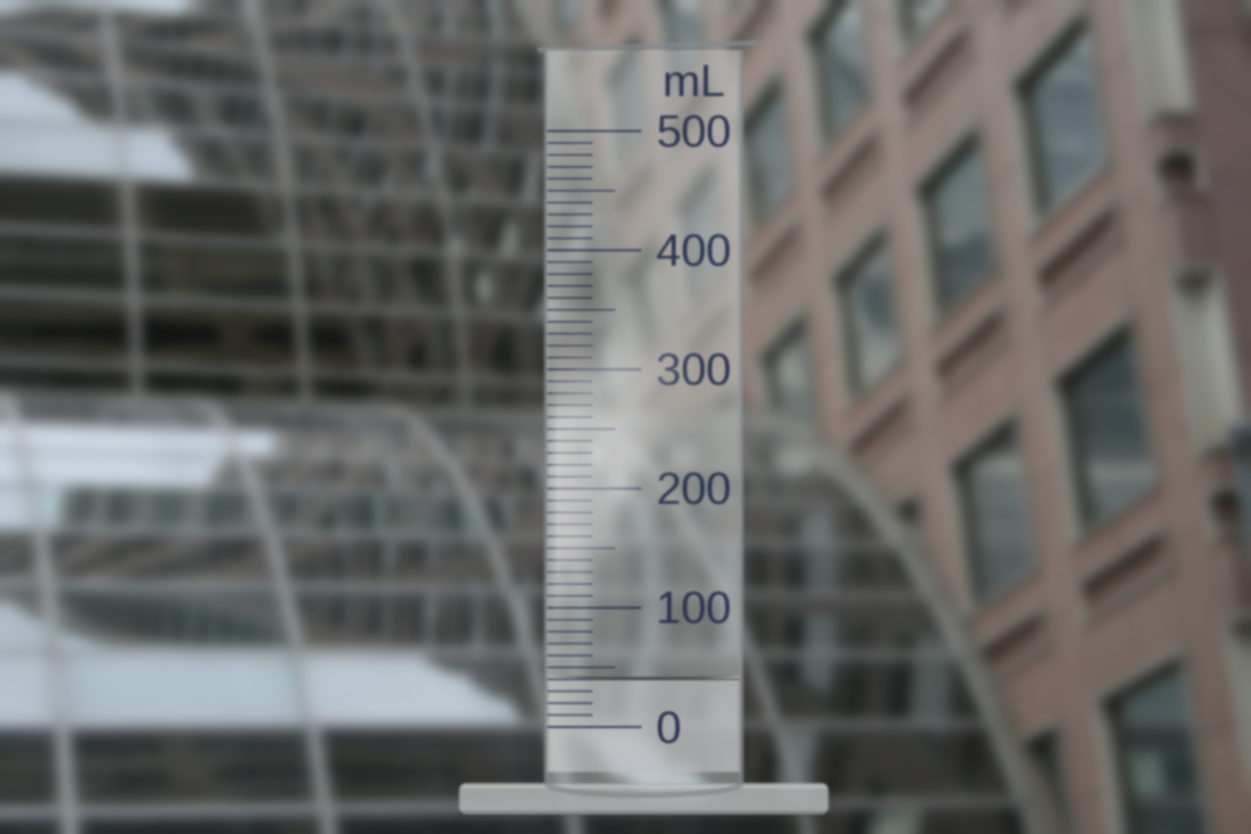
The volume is 40mL
